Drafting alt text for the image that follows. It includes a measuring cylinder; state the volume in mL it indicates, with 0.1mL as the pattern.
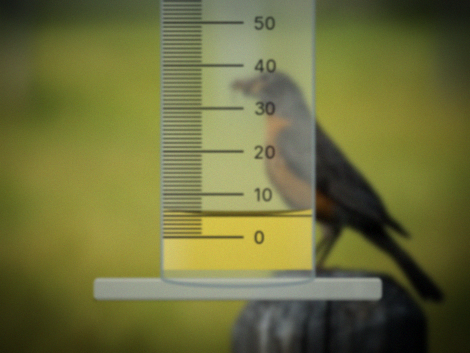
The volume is 5mL
